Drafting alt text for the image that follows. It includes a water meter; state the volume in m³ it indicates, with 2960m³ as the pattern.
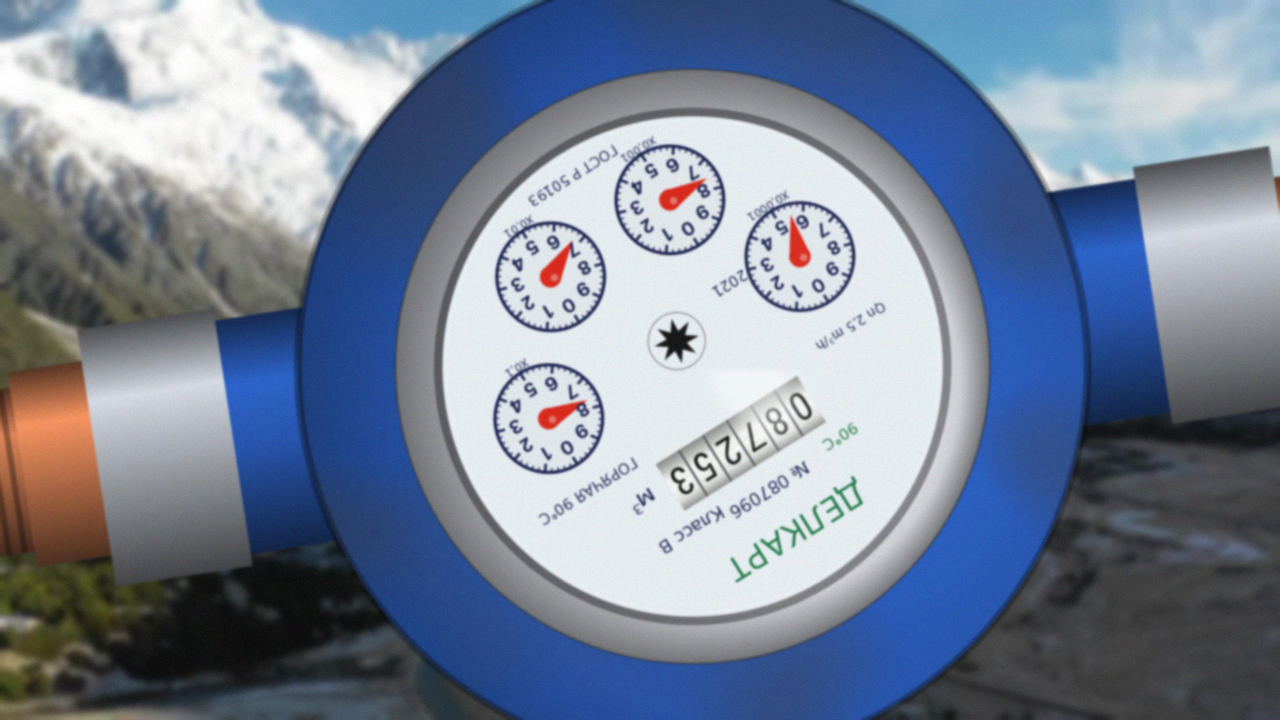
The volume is 87253.7675m³
